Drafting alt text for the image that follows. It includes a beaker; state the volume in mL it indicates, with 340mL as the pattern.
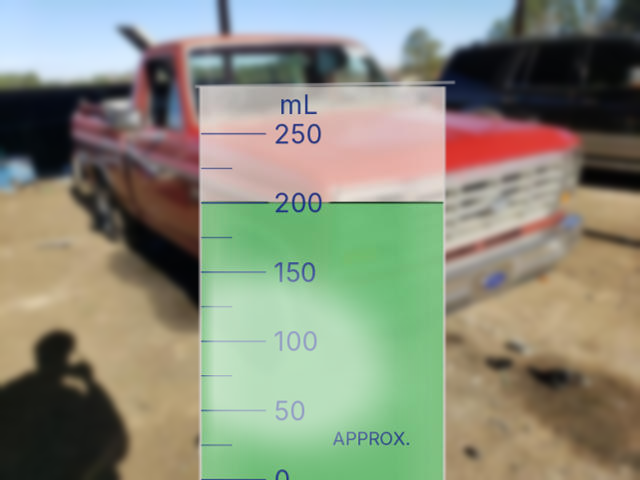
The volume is 200mL
